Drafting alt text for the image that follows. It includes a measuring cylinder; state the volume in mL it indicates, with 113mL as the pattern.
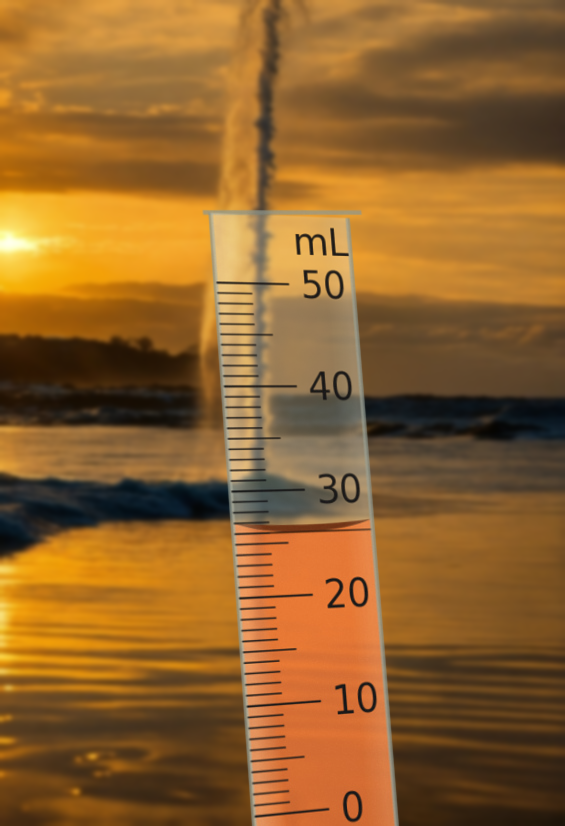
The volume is 26mL
